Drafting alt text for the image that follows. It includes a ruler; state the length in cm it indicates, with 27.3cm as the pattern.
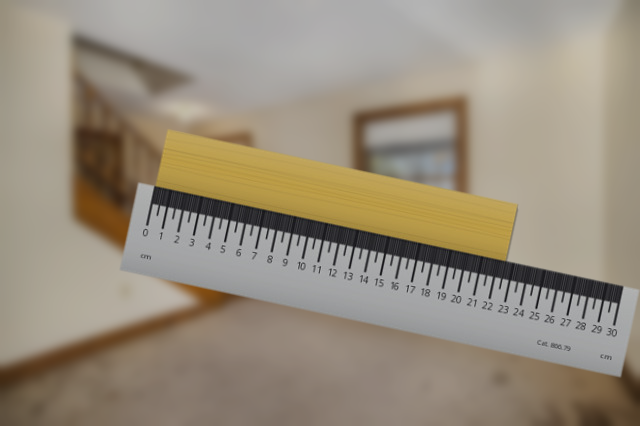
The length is 22.5cm
